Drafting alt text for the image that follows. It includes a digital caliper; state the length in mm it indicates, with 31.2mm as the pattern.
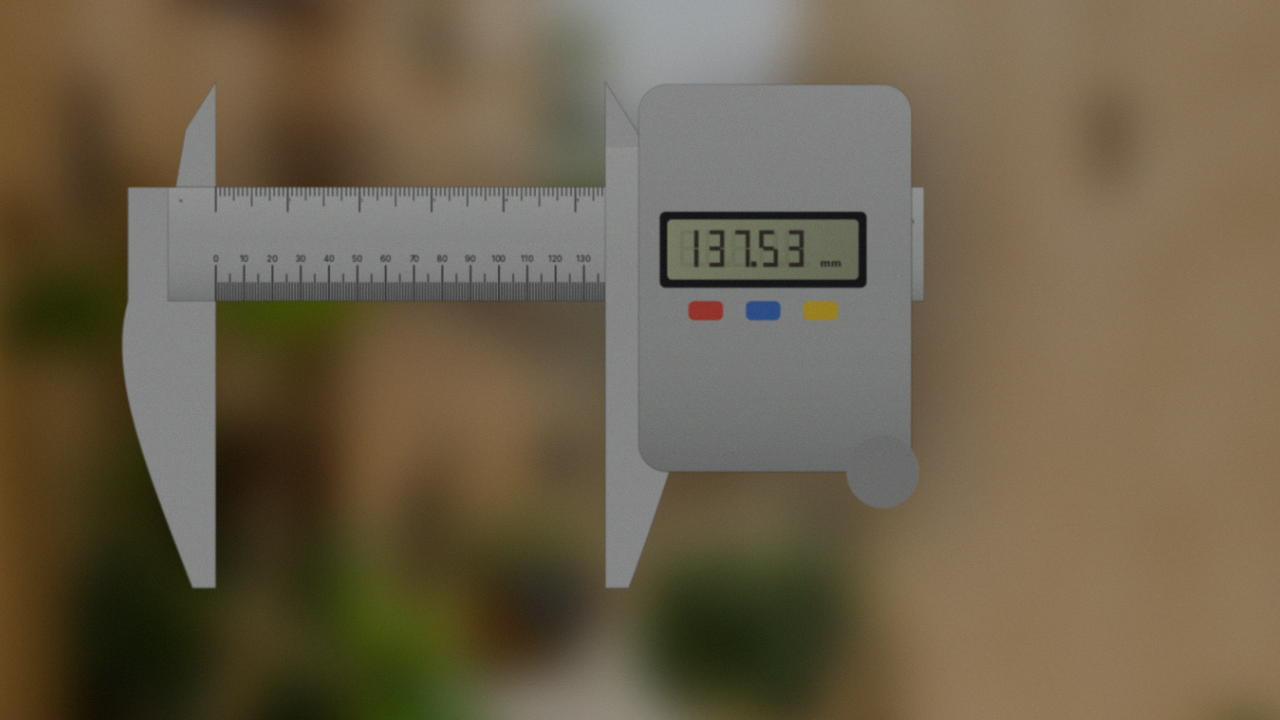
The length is 137.53mm
